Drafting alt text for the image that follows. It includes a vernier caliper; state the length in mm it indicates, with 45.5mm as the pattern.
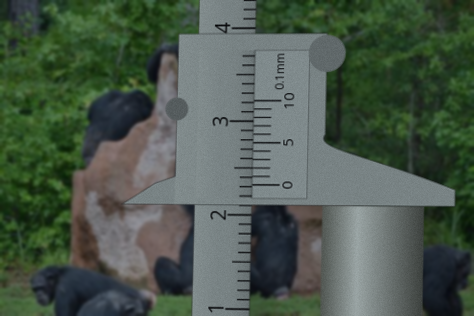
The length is 23.2mm
